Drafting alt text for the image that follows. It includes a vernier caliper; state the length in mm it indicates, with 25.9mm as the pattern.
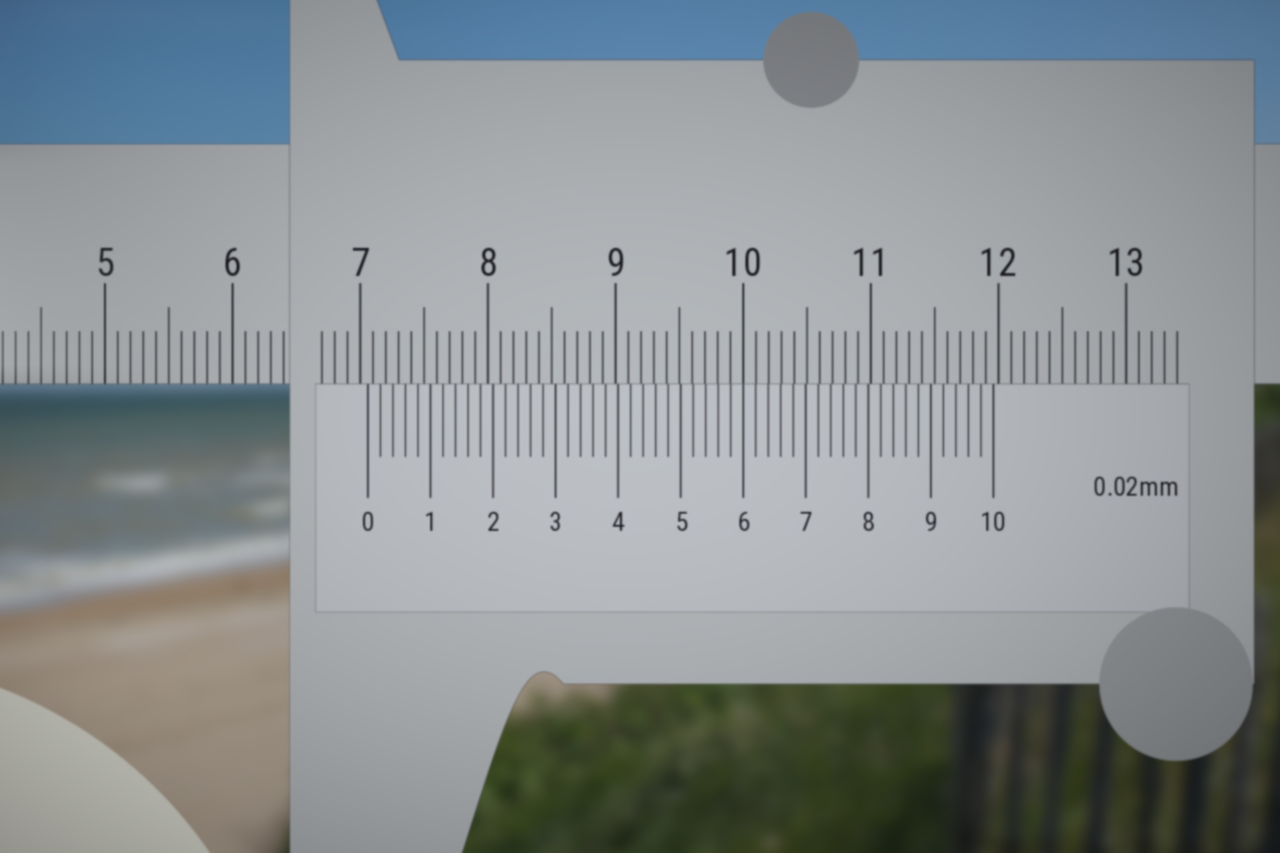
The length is 70.6mm
